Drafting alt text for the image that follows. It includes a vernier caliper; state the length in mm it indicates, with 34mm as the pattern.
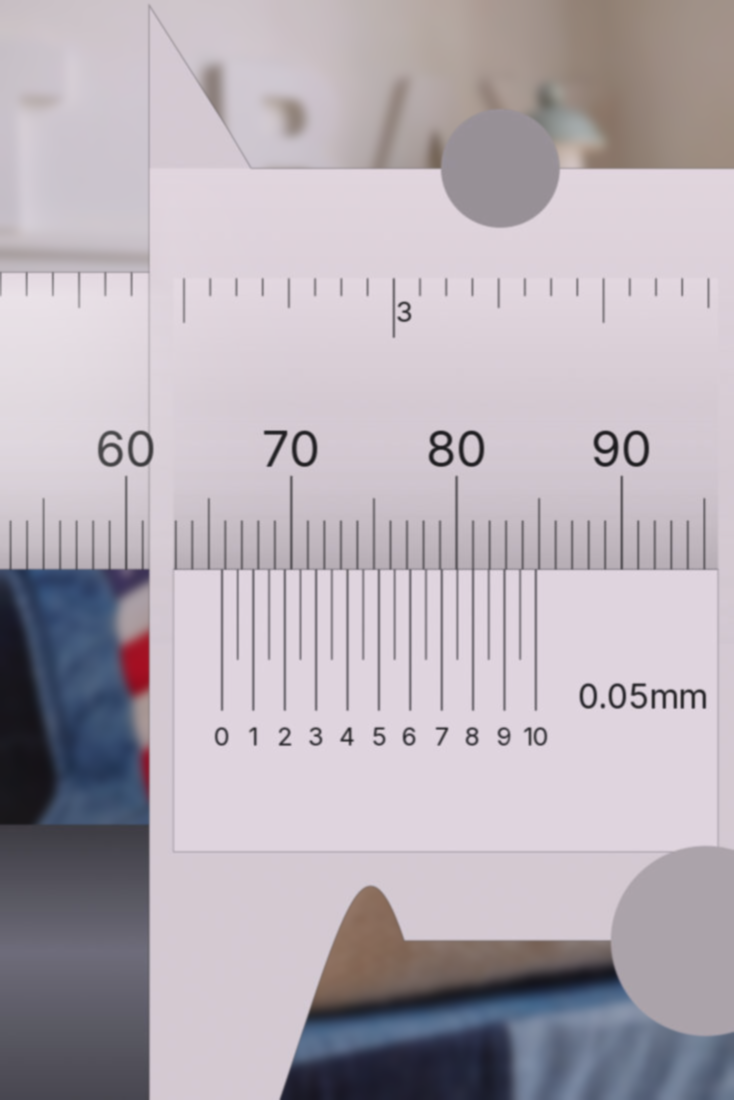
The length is 65.8mm
